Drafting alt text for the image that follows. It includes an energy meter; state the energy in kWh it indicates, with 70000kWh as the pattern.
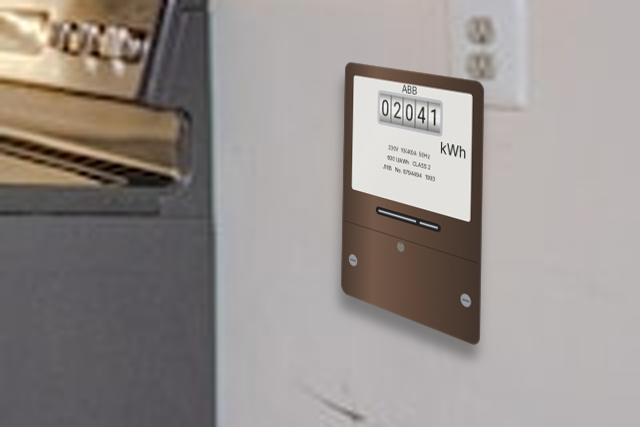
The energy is 2041kWh
